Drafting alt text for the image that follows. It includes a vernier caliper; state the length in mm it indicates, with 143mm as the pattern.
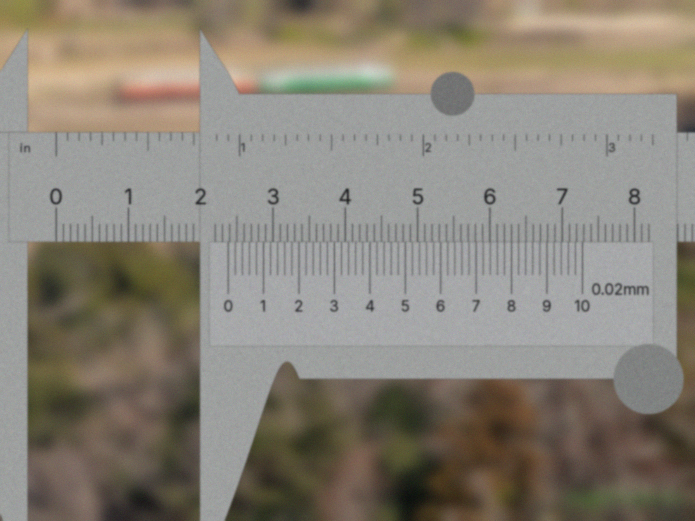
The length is 23.8mm
